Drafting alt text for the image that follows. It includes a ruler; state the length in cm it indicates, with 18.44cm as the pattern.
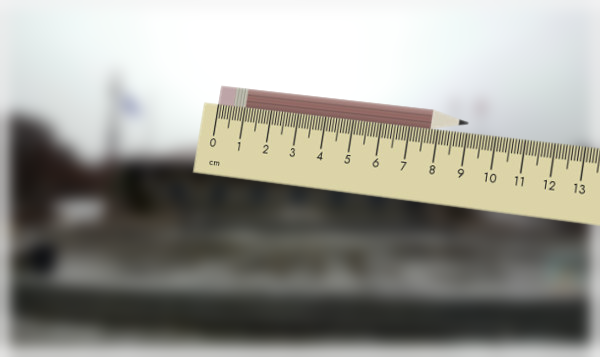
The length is 9cm
